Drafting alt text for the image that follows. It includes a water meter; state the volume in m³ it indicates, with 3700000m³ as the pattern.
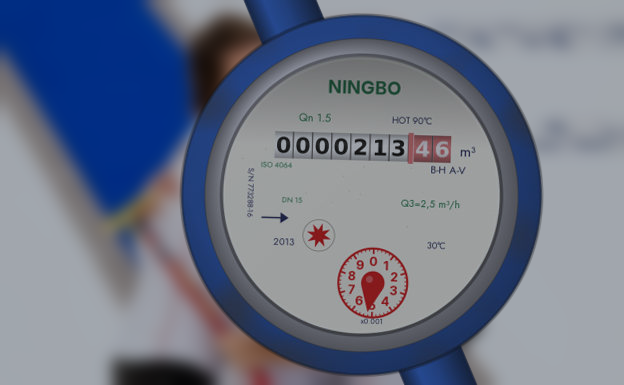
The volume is 213.465m³
